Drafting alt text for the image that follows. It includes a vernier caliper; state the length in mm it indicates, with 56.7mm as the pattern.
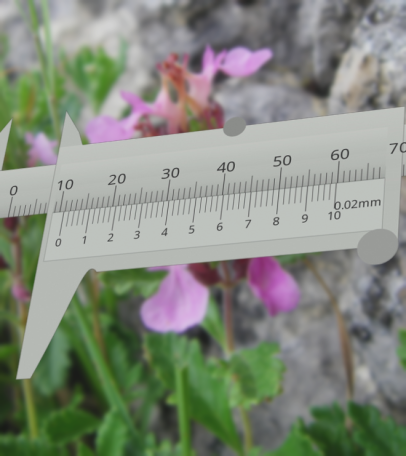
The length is 10.8mm
